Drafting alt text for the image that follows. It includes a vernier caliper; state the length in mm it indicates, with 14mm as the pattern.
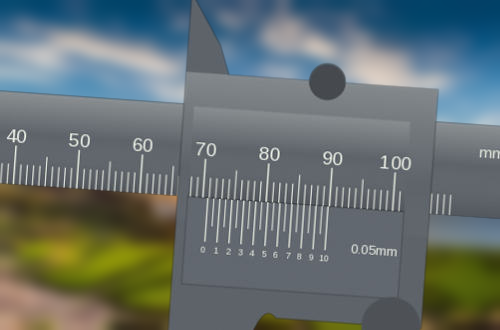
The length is 70.8mm
